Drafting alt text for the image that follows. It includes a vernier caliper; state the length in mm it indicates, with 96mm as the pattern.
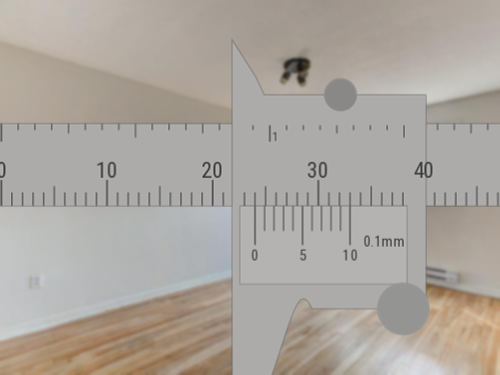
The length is 24.0mm
